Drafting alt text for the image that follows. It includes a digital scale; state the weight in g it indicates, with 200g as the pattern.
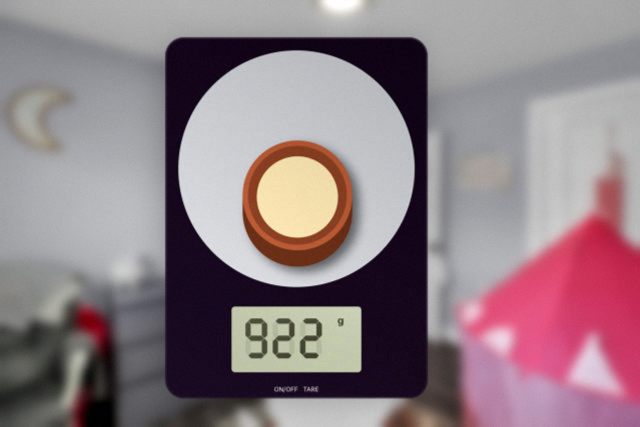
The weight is 922g
